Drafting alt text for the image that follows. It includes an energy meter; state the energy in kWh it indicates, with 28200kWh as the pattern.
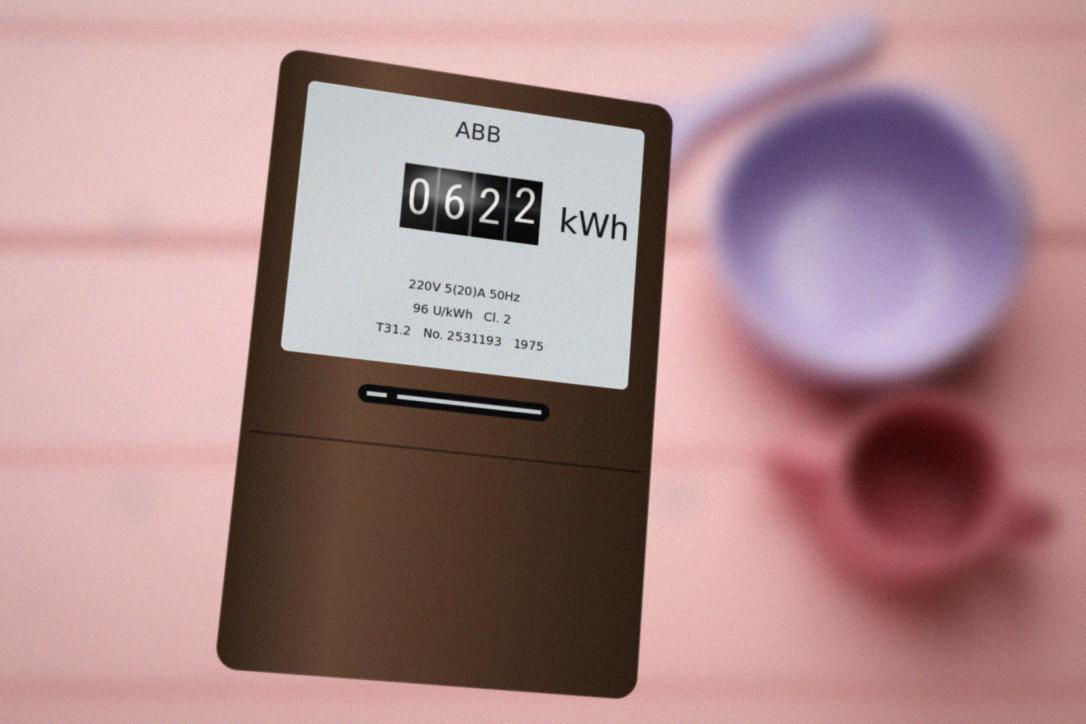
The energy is 622kWh
